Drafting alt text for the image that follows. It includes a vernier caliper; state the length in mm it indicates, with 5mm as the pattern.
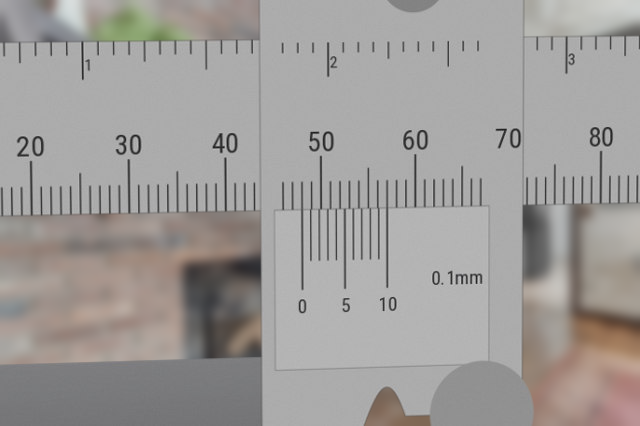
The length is 48.0mm
